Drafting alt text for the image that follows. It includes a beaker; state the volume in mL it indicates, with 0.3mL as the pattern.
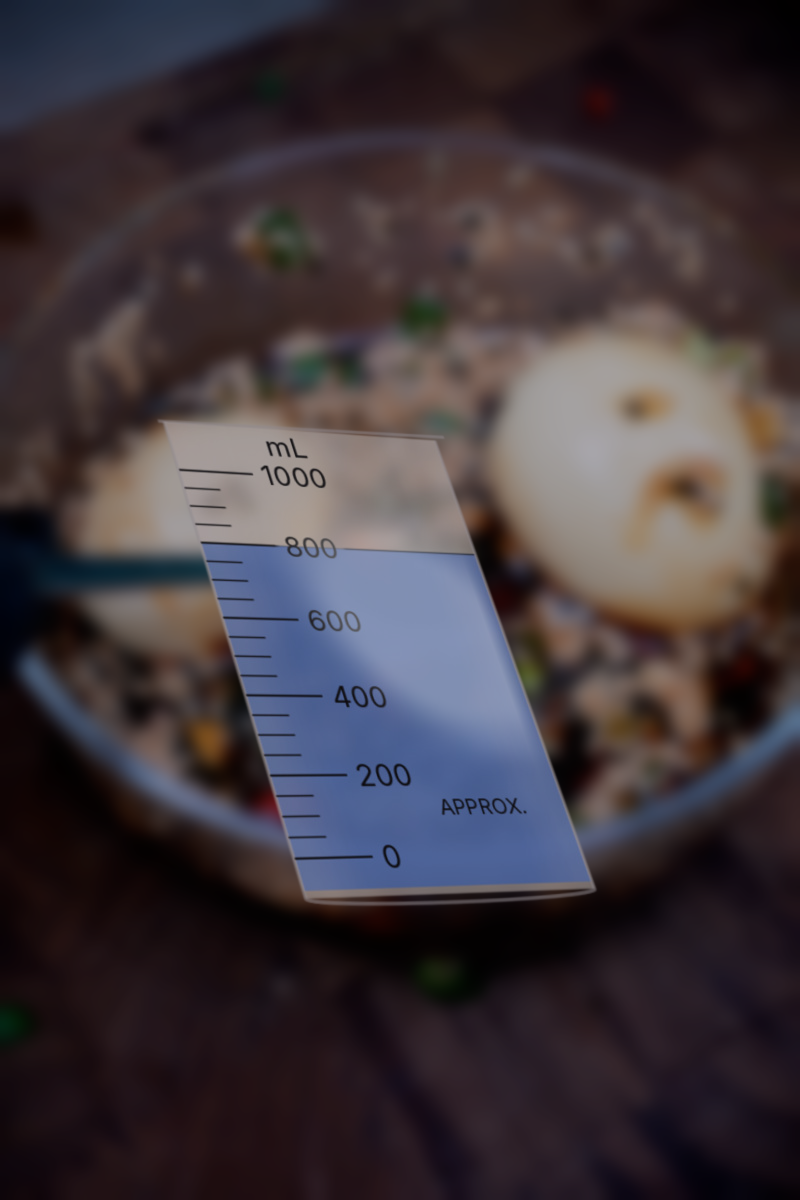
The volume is 800mL
